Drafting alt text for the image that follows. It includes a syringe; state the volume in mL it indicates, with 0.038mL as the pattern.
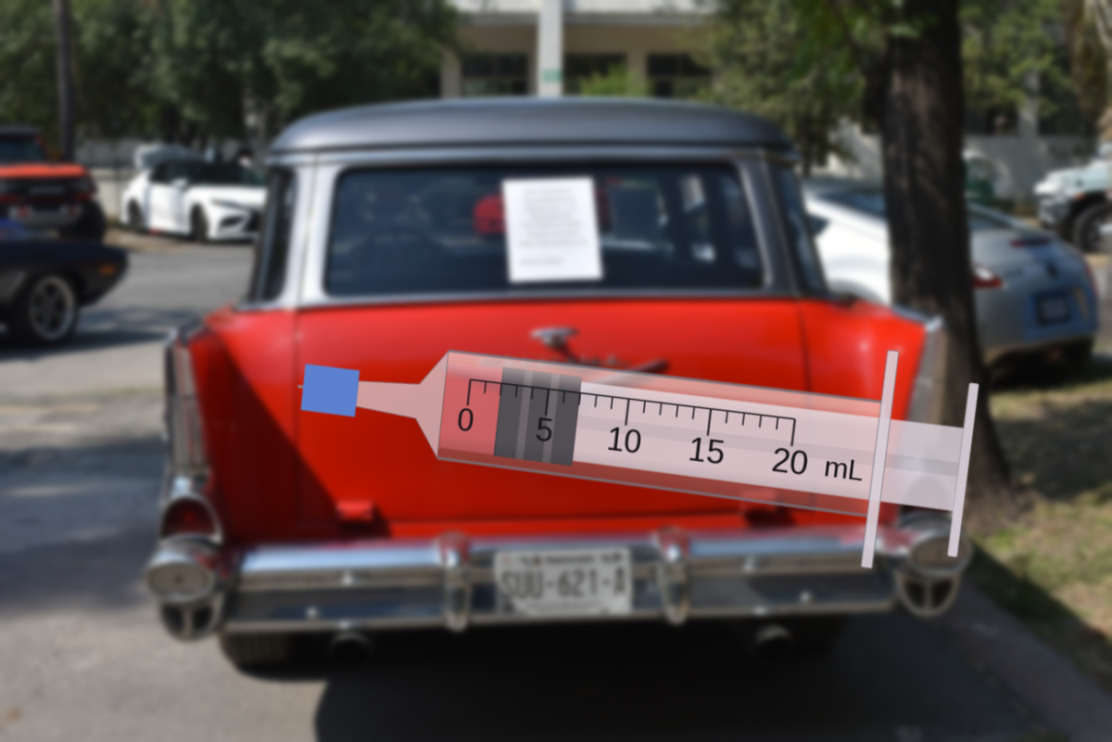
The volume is 2mL
